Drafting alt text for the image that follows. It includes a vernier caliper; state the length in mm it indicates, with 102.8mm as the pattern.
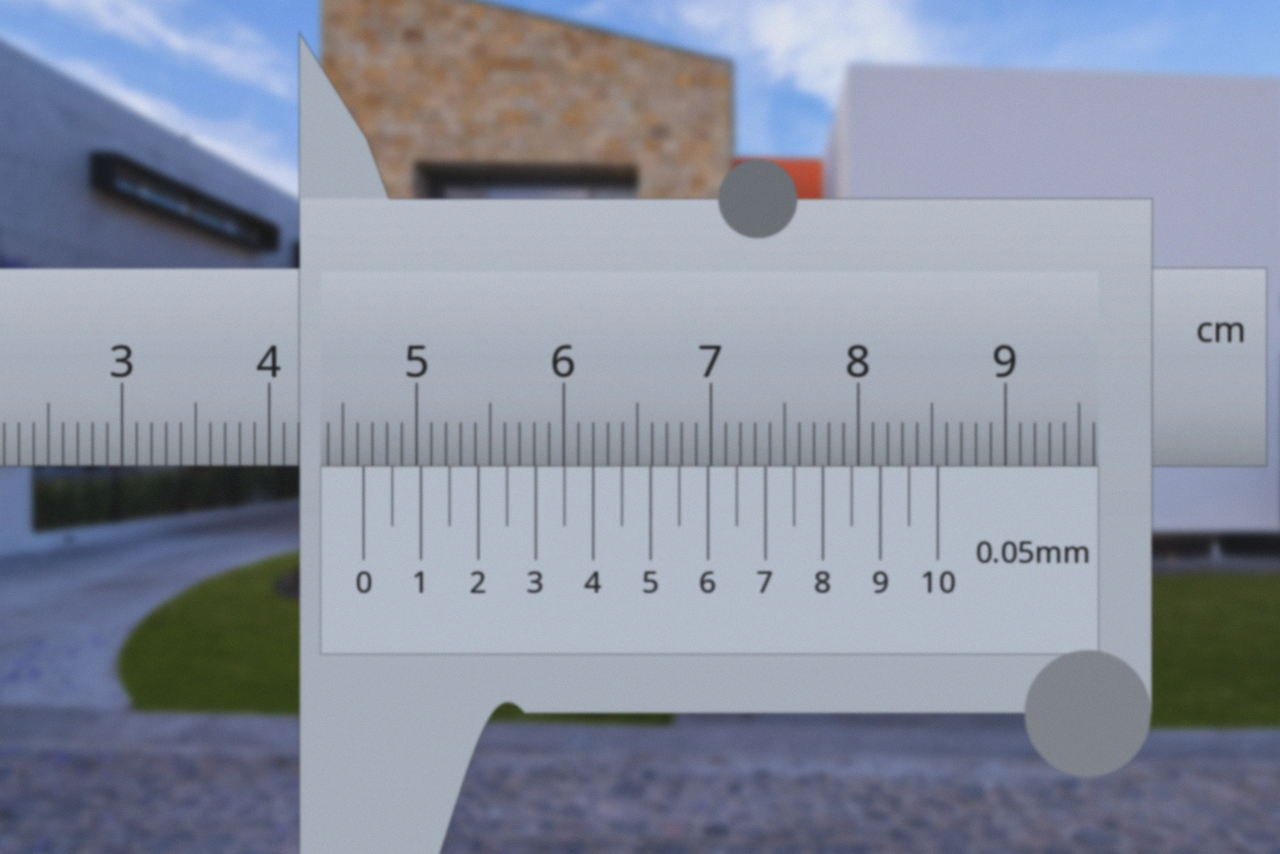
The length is 46.4mm
